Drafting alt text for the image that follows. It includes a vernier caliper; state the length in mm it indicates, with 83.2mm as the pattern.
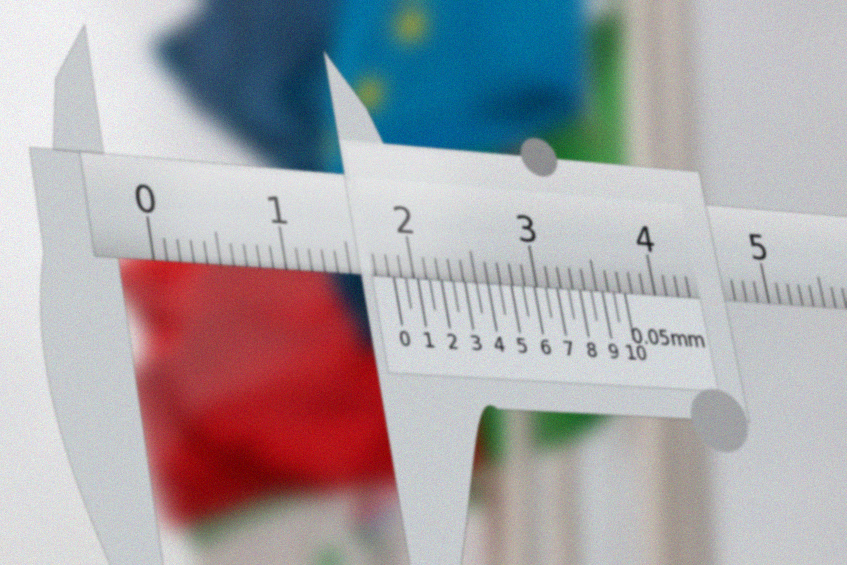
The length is 18.4mm
